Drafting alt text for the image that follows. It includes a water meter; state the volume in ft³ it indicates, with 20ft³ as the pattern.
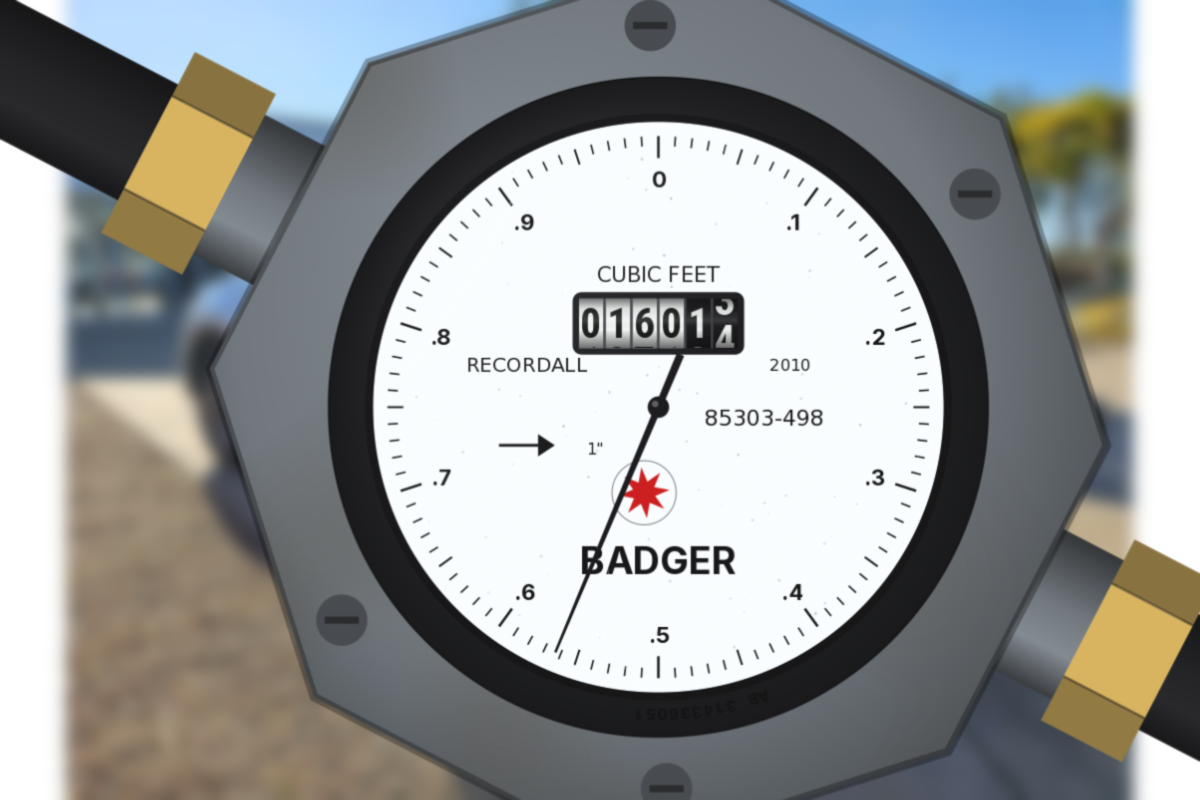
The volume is 16013.56ft³
